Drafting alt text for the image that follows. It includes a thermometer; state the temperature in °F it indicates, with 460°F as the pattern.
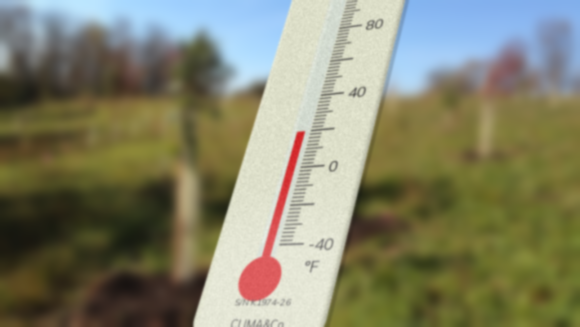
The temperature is 20°F
